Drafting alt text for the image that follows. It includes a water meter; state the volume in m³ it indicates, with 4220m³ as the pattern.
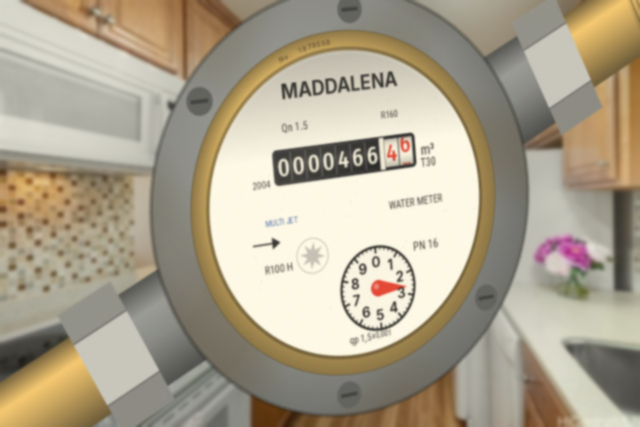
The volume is 466.462m³
